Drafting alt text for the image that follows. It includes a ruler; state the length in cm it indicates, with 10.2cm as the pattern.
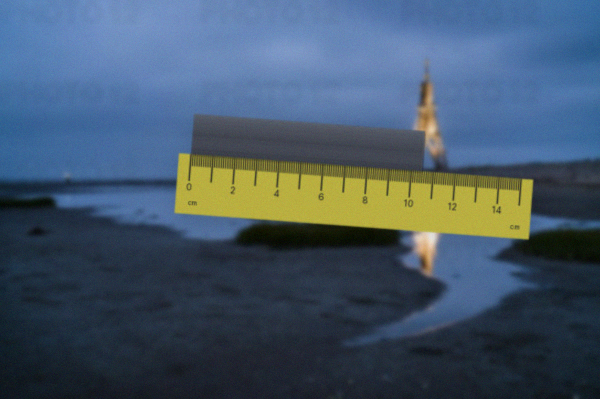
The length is 10.5cm
